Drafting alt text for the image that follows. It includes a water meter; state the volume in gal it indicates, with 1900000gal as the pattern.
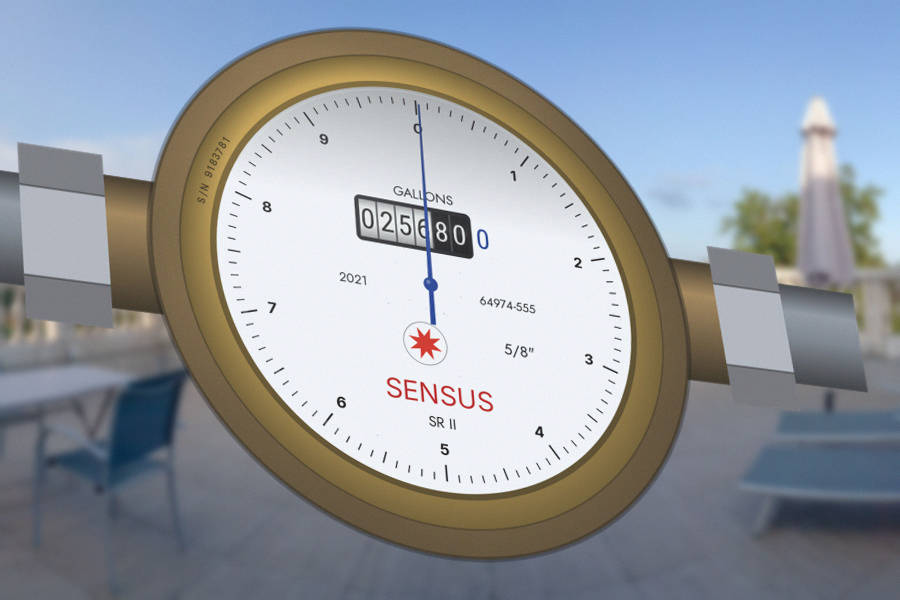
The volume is 256800.0gal
